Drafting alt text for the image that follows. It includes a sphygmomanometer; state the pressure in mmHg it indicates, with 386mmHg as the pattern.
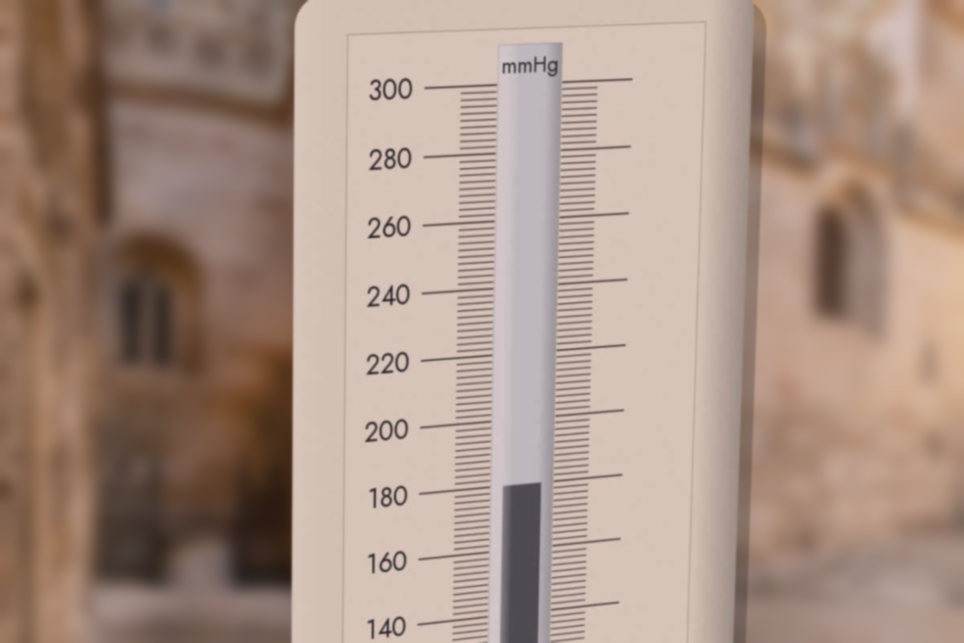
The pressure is 180mmHg
